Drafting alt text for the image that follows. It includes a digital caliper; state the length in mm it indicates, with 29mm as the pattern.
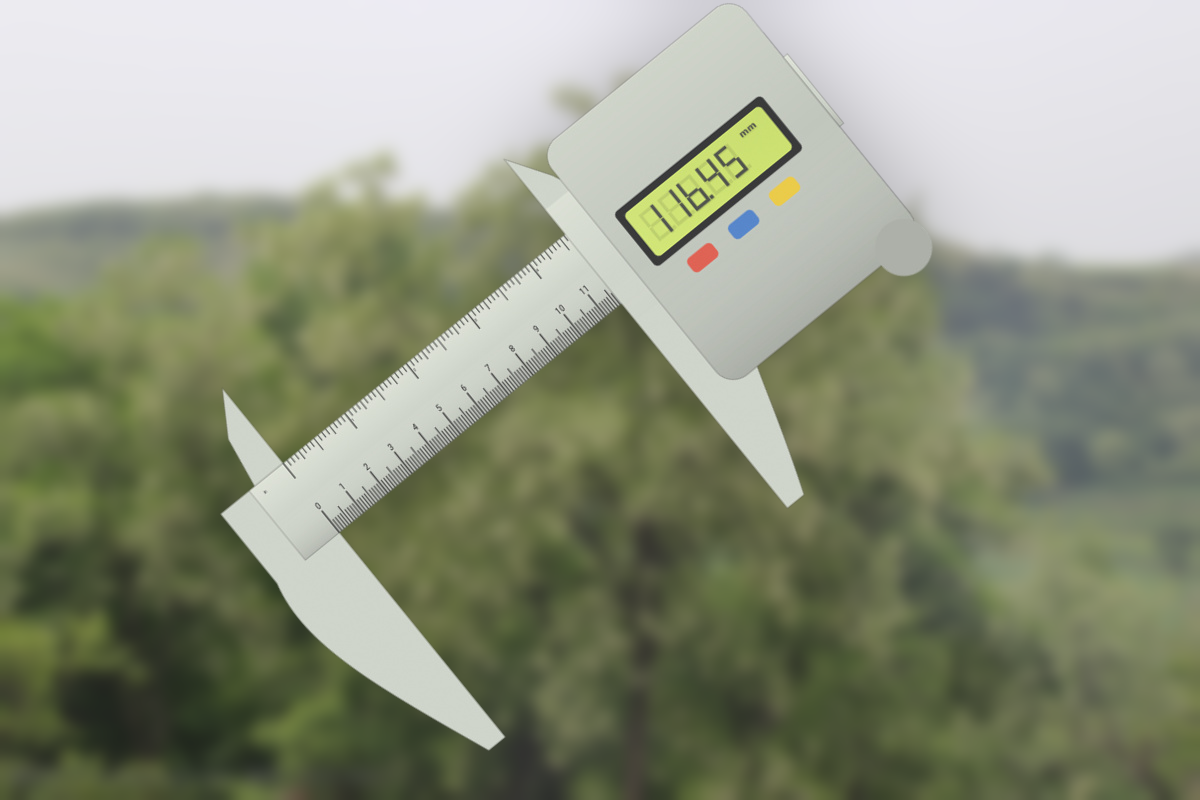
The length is 116.45mm
